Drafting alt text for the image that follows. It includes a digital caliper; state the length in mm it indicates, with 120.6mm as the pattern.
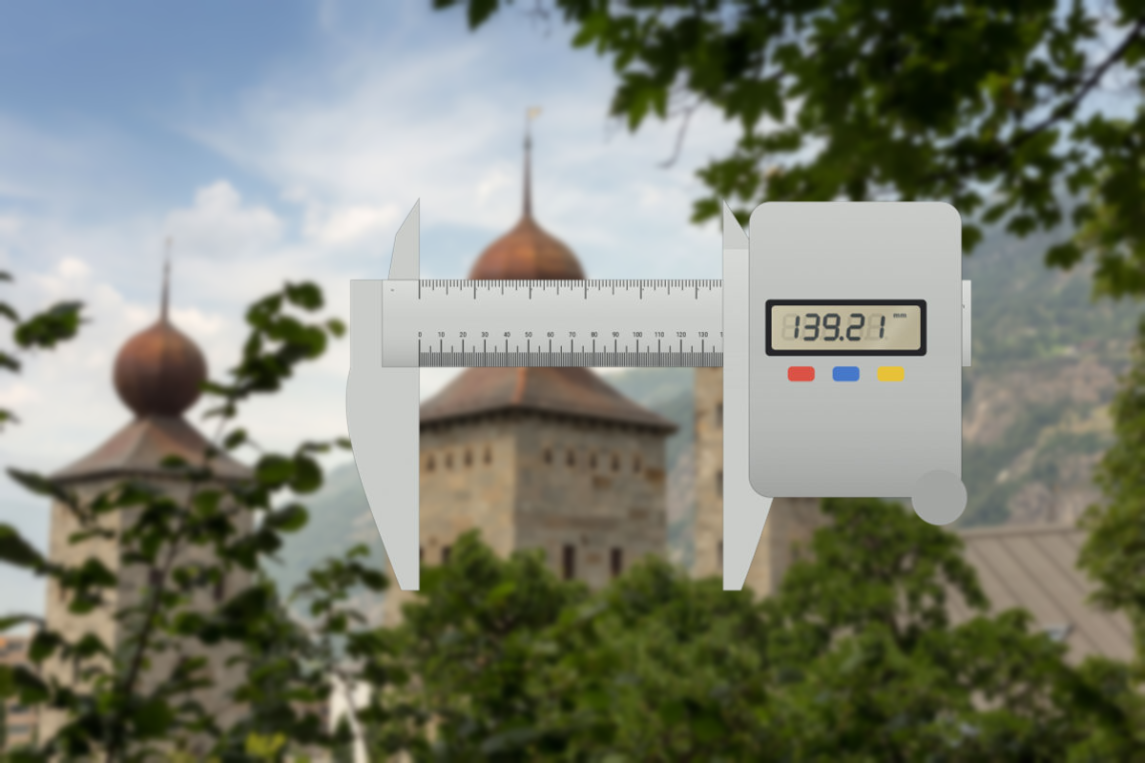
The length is 139.21mm
